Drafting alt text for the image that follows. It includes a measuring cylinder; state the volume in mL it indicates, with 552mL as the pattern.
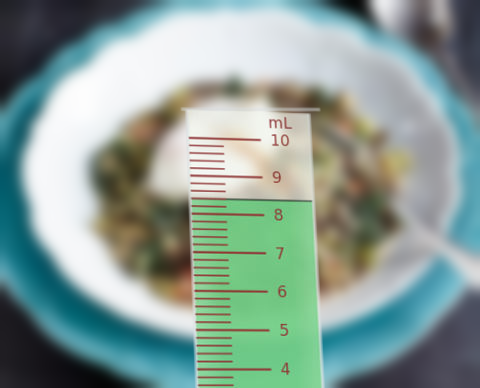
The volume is 8.4mL
